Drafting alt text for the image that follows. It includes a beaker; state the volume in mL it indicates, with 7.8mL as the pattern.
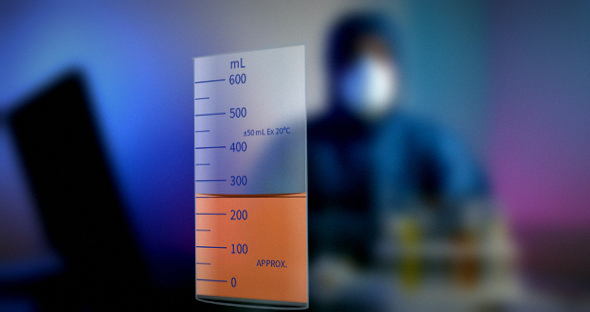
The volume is 250mL
